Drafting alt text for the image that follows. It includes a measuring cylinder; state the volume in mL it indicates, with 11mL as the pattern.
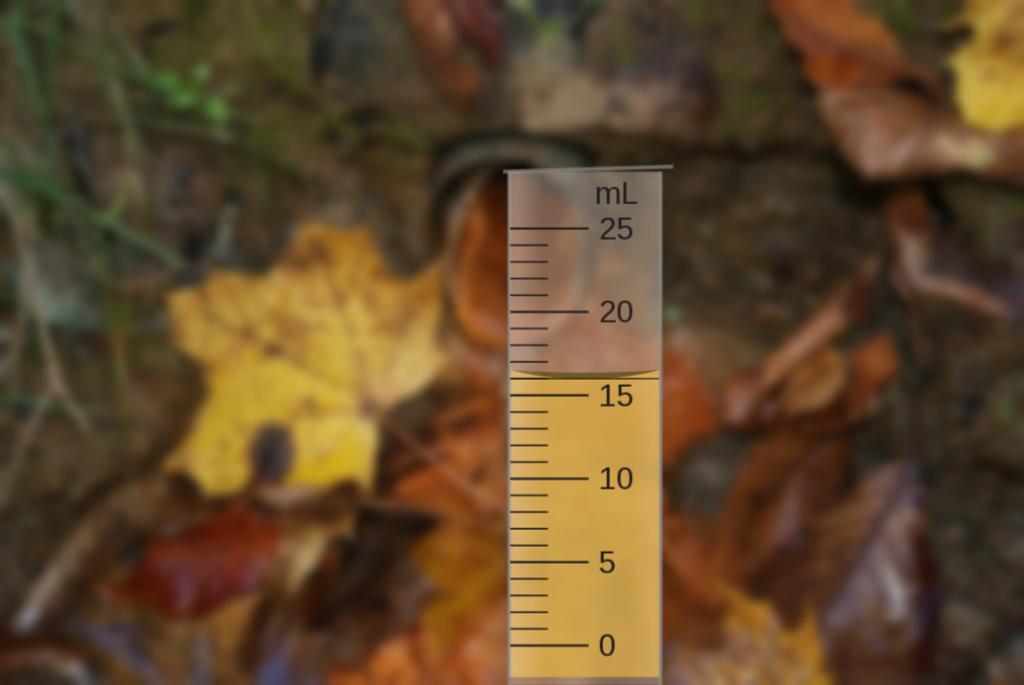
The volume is 16mL
